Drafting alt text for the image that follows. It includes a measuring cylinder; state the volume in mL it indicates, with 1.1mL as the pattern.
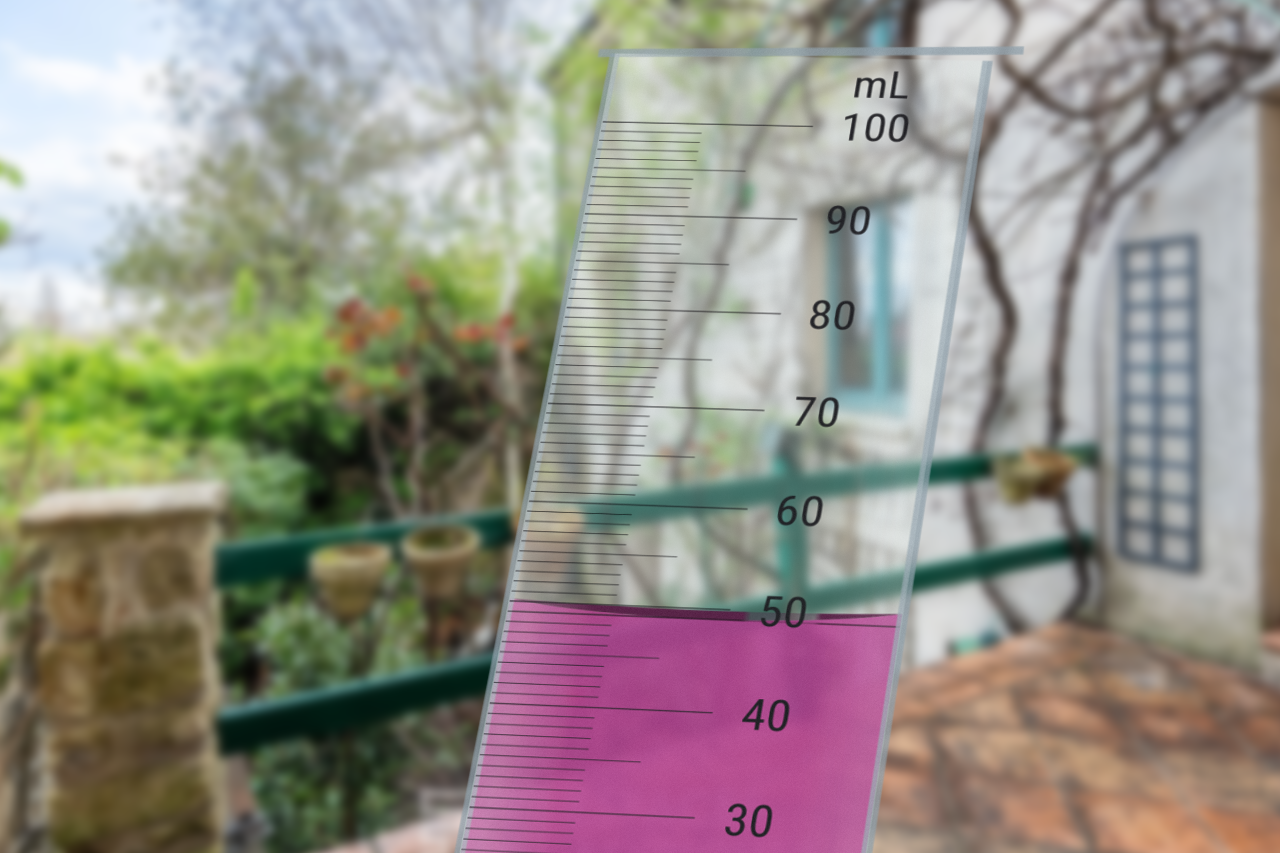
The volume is 49mL
